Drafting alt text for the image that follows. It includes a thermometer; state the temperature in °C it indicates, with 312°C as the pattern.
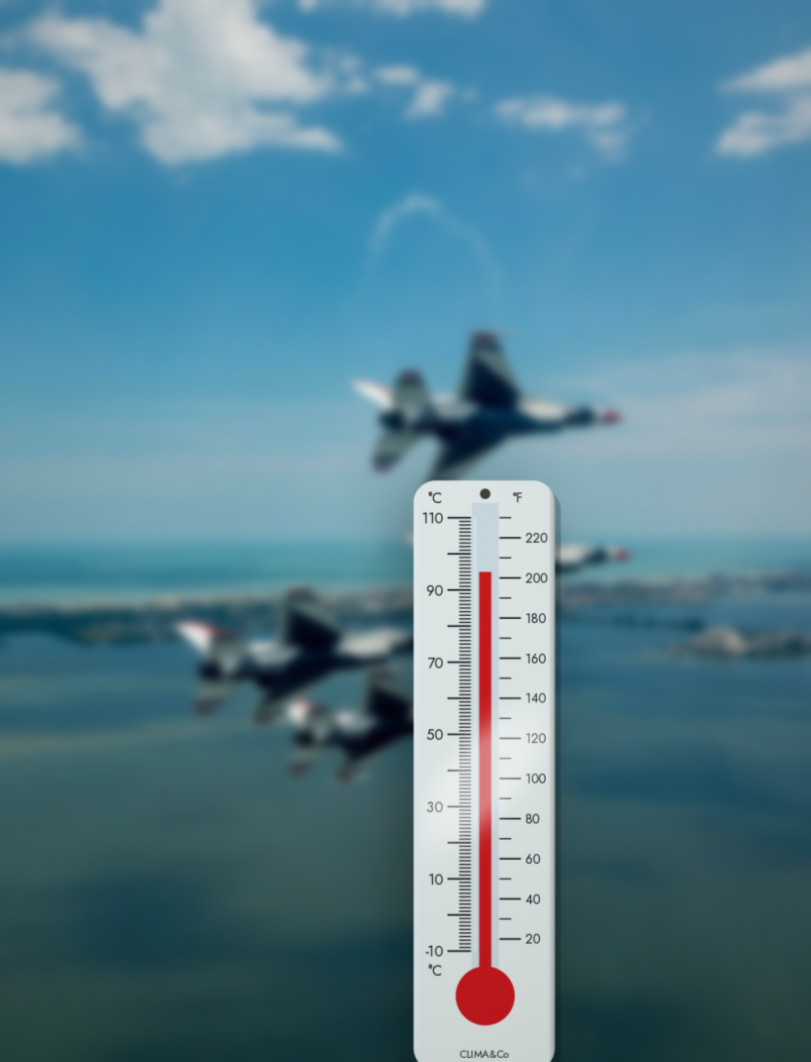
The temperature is 95°C
